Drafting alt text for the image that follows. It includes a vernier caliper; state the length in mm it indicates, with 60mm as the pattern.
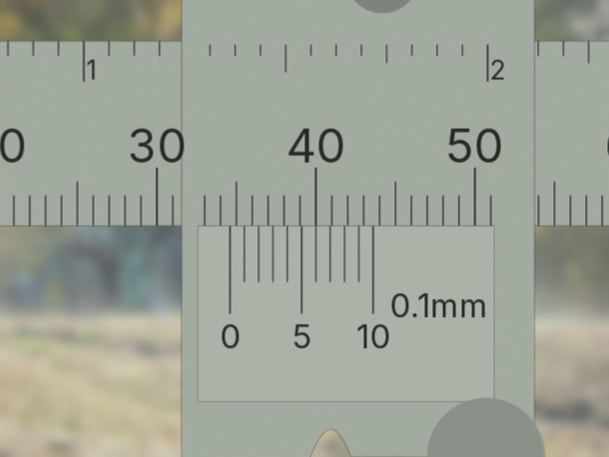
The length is 34.6mm
